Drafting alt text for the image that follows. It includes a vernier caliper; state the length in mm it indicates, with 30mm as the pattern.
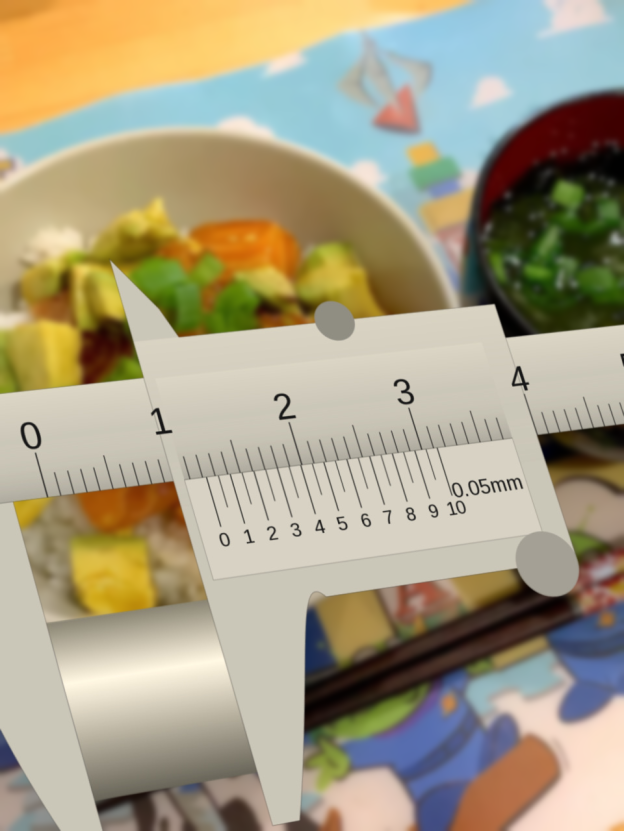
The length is 12.3mm
